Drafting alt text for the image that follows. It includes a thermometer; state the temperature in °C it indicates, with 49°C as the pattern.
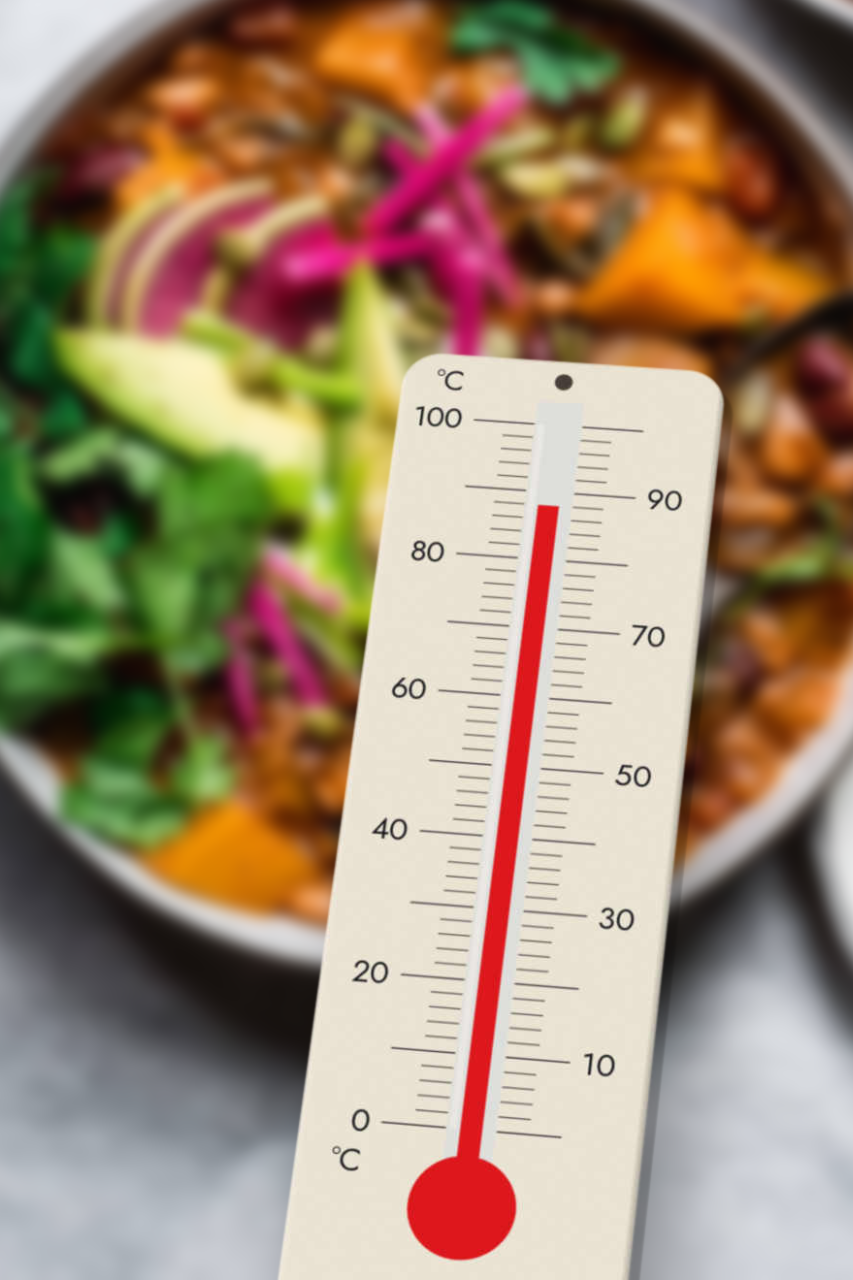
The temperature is 88°C
